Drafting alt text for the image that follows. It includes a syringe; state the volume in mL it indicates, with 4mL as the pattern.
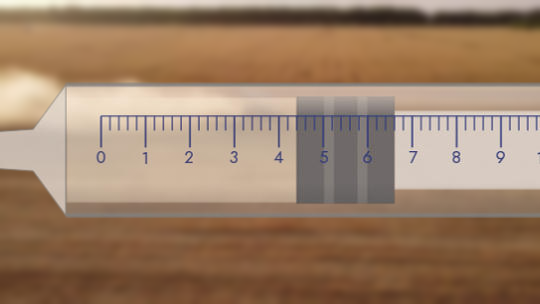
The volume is 4.4mL
